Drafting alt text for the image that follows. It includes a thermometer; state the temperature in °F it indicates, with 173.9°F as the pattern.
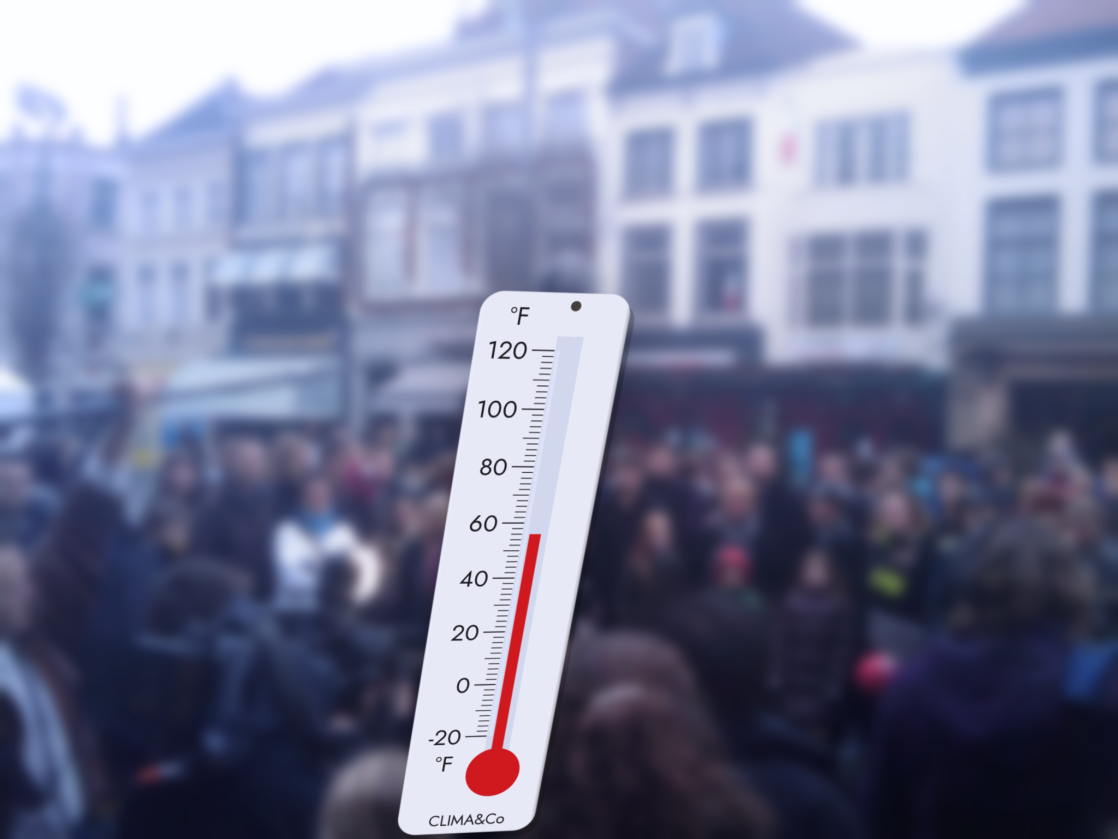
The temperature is 56°F
